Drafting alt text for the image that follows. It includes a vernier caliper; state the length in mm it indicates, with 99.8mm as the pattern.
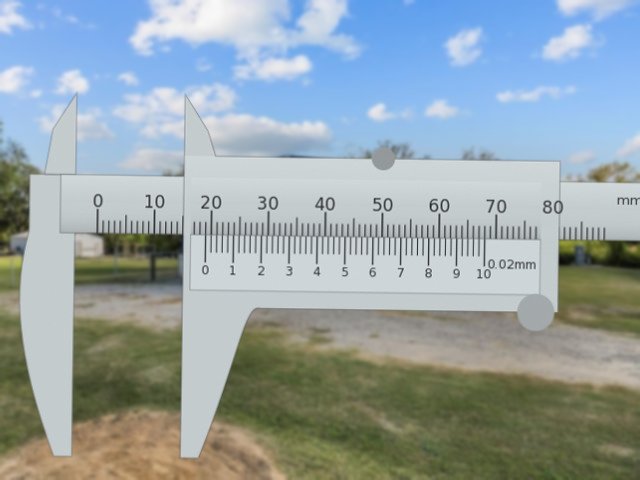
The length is 19.0mm
